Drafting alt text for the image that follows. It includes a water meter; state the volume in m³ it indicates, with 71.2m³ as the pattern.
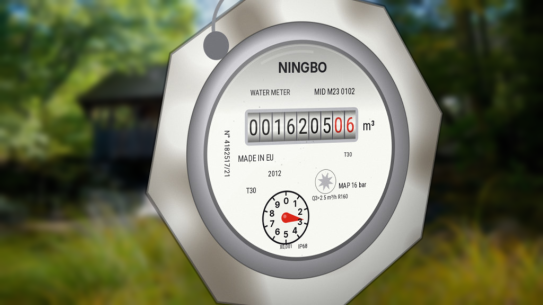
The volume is 16205.062m³
